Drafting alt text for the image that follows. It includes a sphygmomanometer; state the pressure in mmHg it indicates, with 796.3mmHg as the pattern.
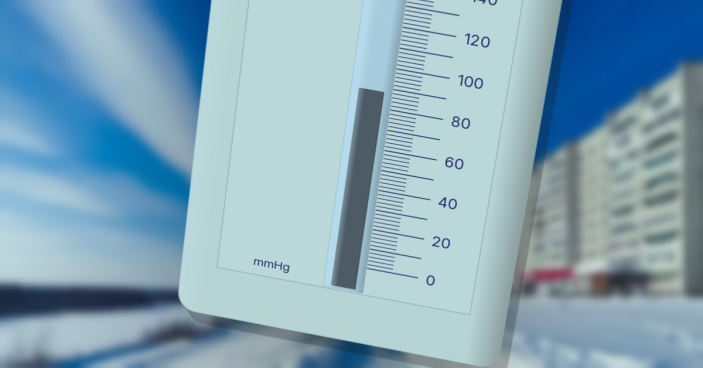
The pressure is 88mmHg
